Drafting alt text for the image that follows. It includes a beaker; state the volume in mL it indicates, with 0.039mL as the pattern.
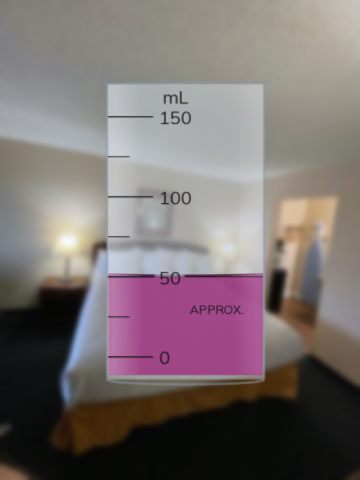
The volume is 50mL
